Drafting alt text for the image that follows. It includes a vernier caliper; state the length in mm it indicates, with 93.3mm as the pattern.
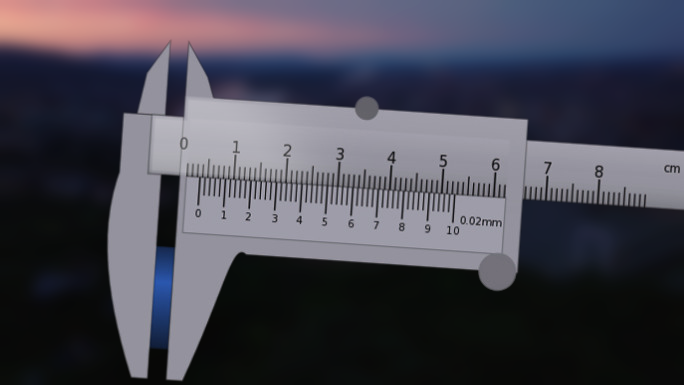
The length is 3.5mm
